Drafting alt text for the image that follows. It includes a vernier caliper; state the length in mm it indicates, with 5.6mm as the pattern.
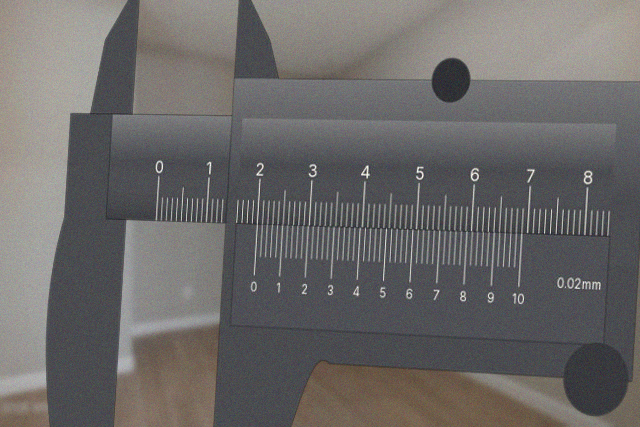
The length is 20.0mm
